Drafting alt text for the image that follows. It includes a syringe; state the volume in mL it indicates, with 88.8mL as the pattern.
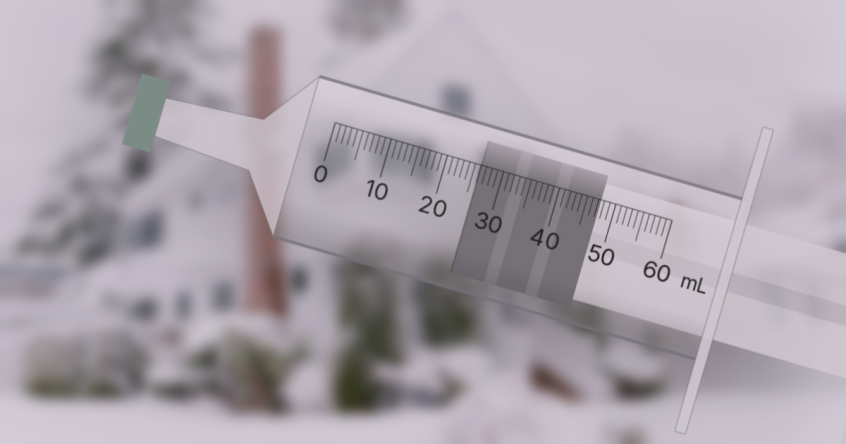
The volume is 26mL
